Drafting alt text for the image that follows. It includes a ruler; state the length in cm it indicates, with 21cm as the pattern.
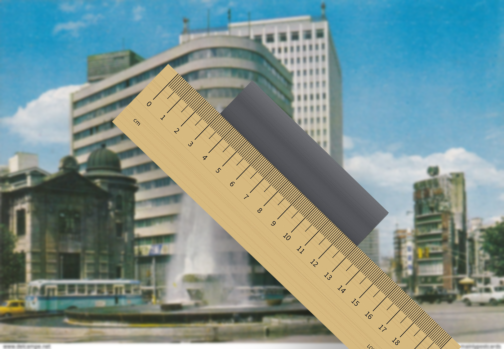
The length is 10cm
